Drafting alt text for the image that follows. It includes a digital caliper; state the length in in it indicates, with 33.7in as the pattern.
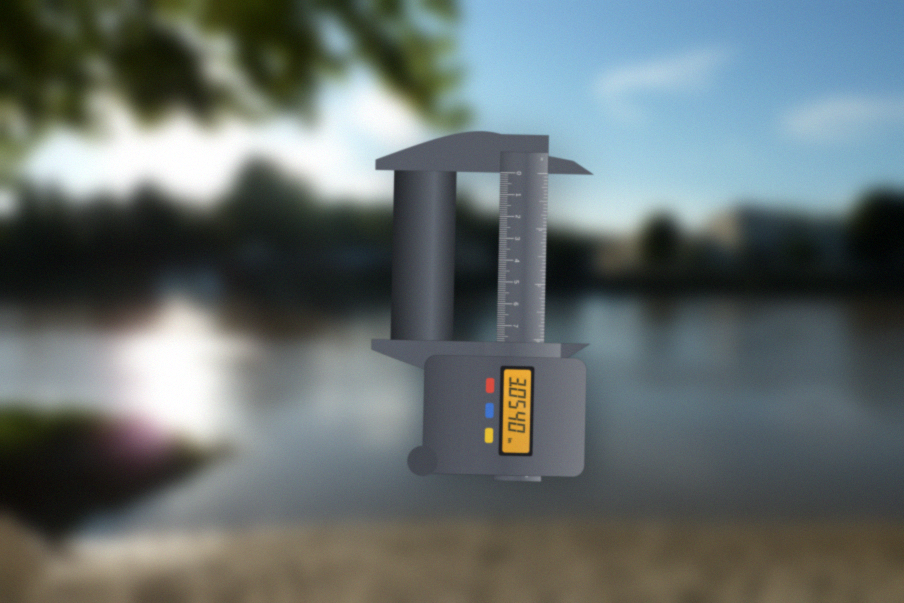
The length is 3.0540in
